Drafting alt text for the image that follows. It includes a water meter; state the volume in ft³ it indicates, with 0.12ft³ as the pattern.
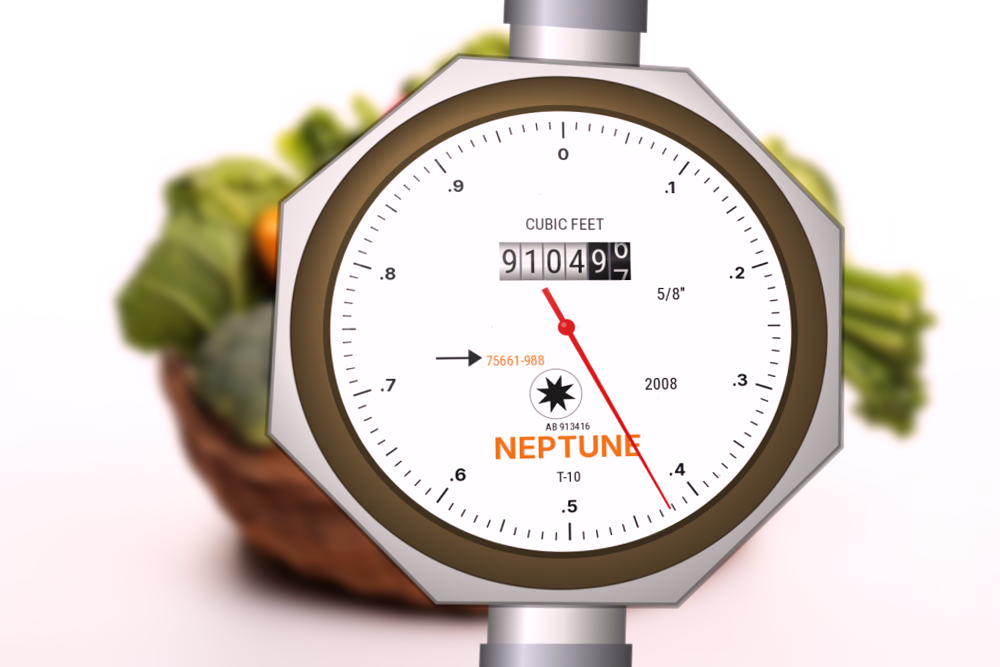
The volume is 910496.42ft³
